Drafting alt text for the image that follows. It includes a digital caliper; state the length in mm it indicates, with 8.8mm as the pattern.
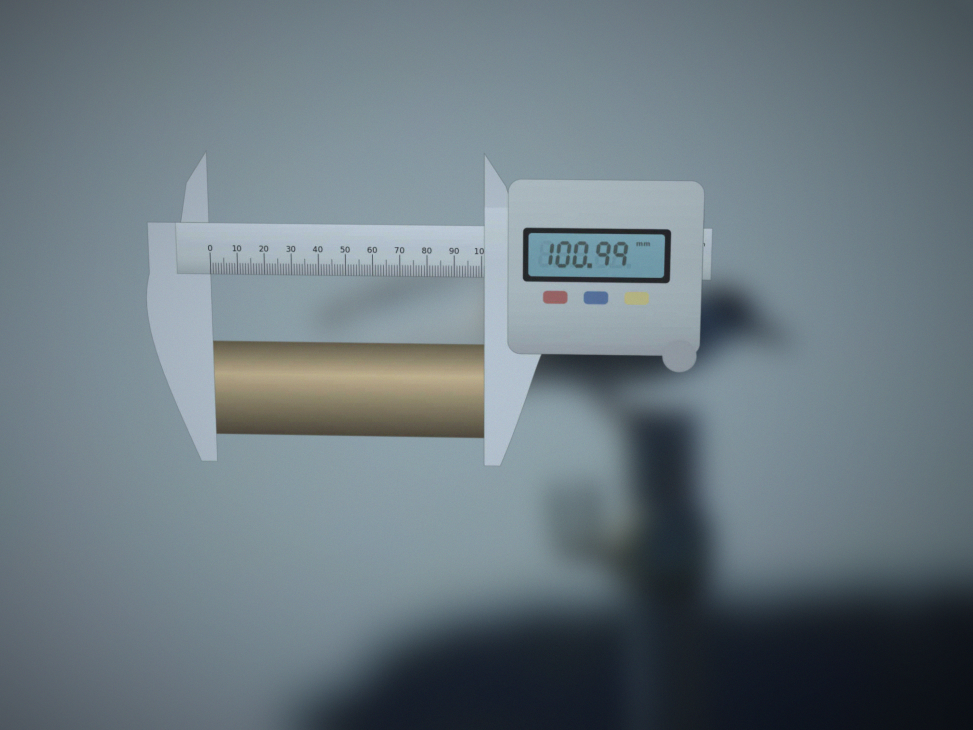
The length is 100.99mm
